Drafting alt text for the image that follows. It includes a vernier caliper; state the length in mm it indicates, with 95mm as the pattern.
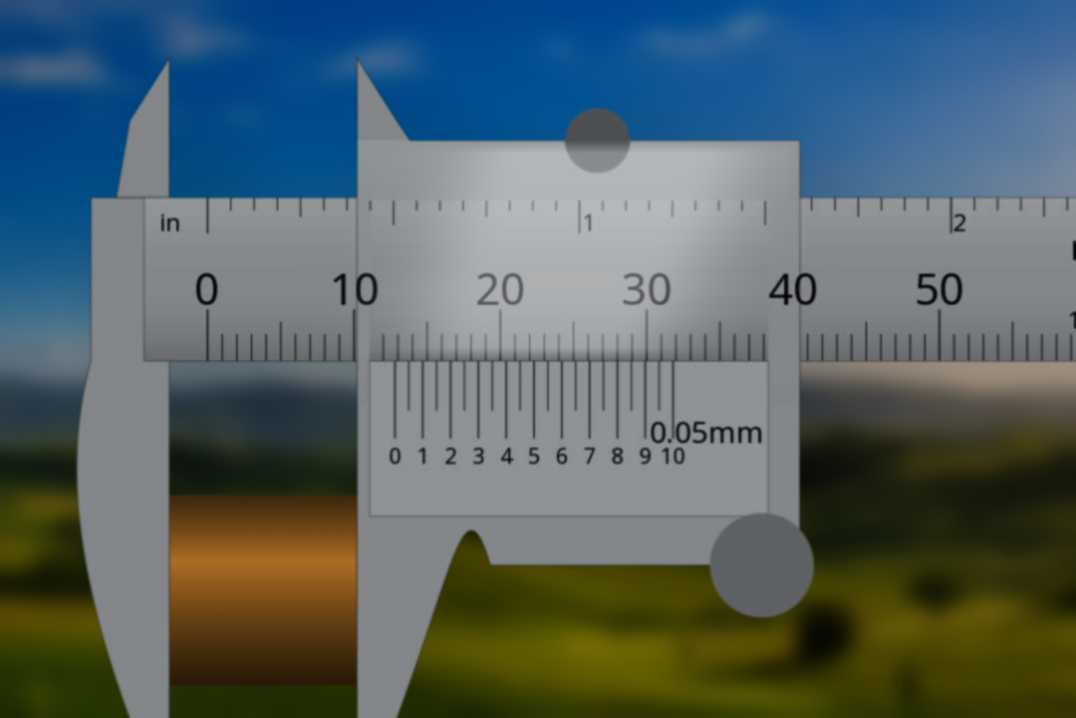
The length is 12.8mm
